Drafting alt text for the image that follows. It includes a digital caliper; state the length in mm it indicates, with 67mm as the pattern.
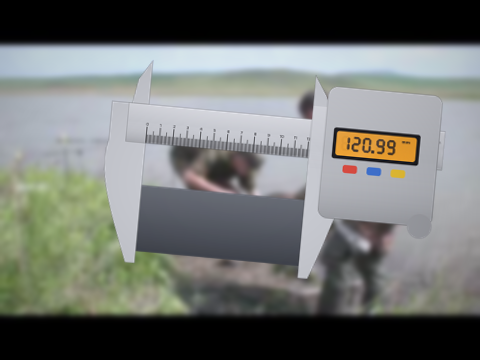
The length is 120.99mm
